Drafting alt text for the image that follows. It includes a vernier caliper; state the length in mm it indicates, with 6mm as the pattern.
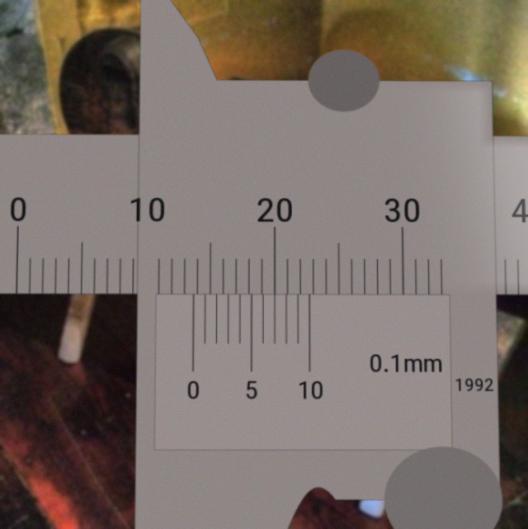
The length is 13.7mm
